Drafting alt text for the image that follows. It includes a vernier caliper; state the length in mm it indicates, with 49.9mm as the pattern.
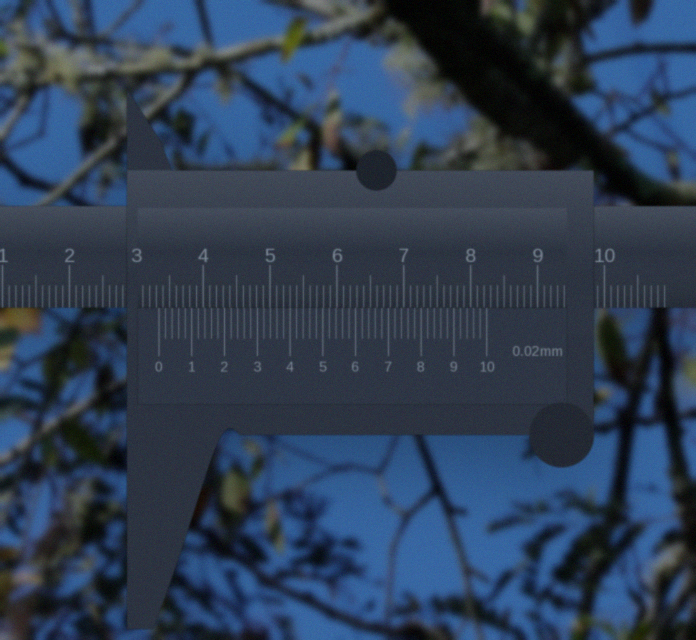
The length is 33.4mm
